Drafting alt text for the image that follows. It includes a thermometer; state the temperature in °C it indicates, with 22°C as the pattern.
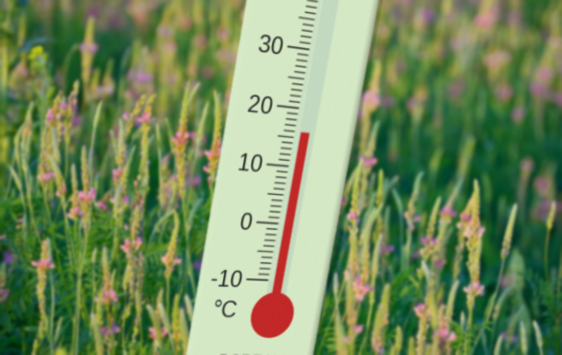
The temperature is 16°C
